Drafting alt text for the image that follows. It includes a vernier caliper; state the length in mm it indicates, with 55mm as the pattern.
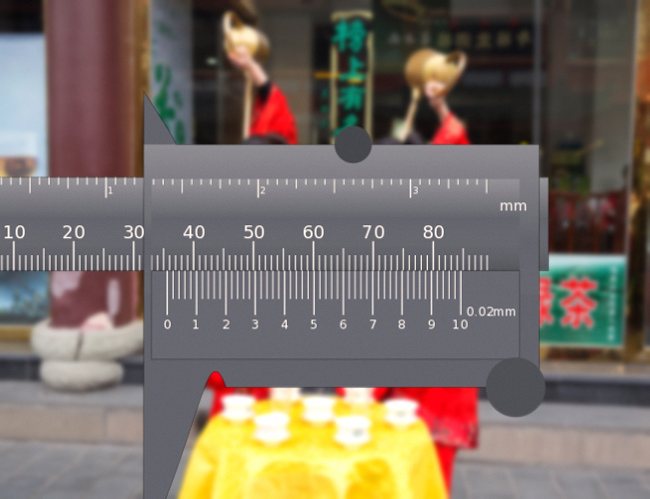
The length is 35.6mm
